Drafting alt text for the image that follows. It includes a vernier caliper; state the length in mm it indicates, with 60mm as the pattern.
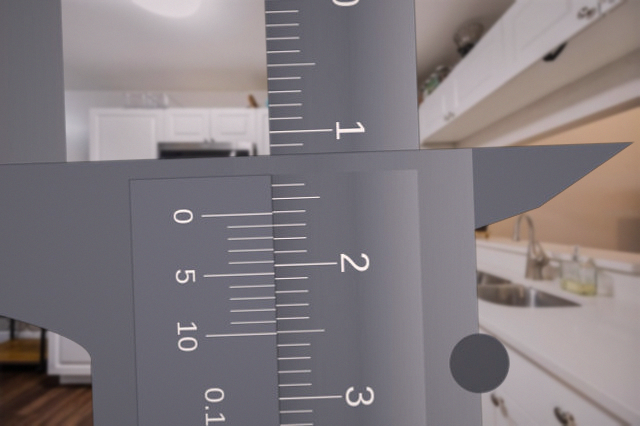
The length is 16.1mm
